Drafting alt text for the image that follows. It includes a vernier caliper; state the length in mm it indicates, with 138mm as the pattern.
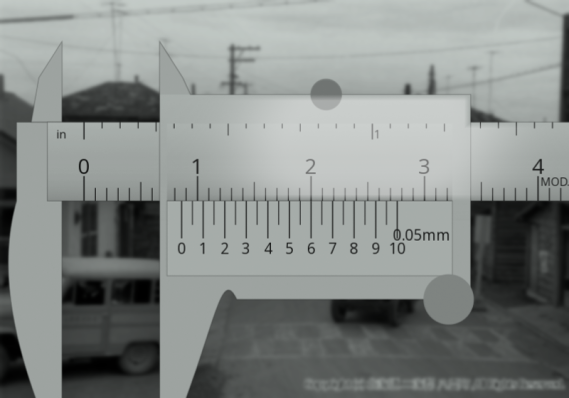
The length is 8.6mm
